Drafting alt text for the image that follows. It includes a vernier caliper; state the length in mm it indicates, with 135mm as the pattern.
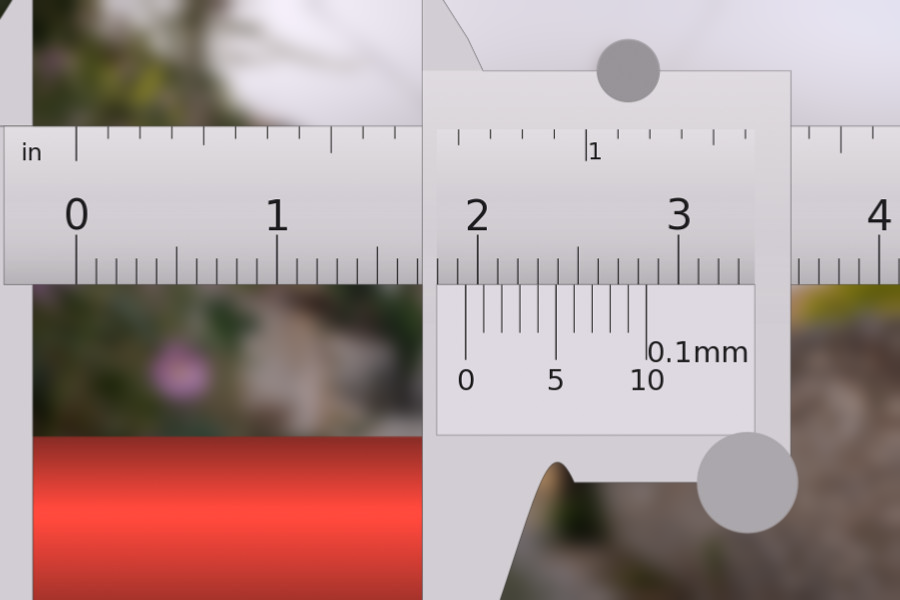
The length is 19.4mm
